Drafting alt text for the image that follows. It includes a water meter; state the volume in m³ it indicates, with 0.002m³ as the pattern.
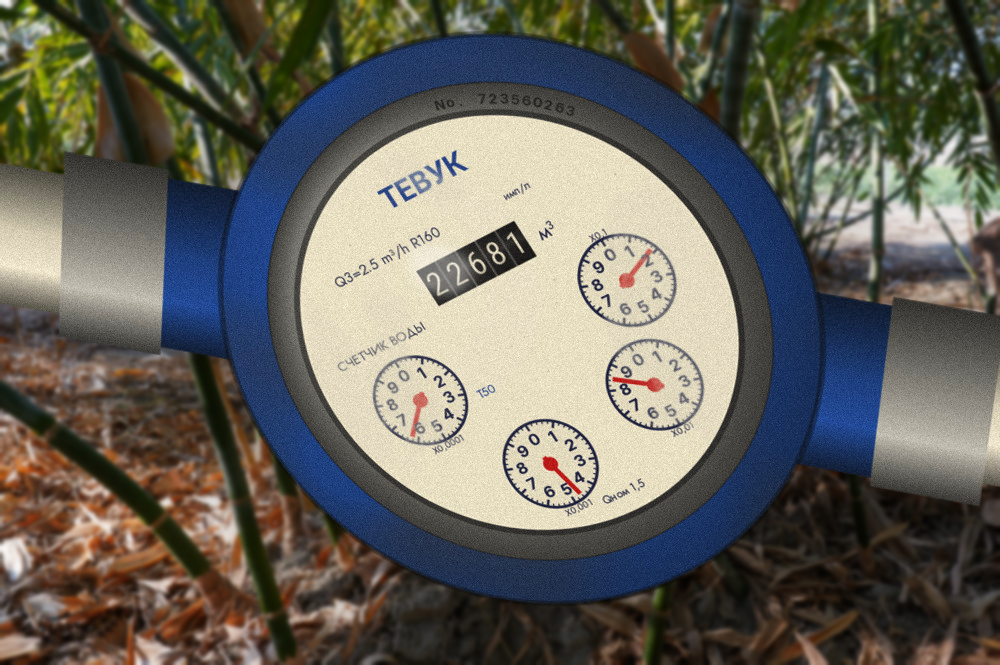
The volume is 22681.1846m³
